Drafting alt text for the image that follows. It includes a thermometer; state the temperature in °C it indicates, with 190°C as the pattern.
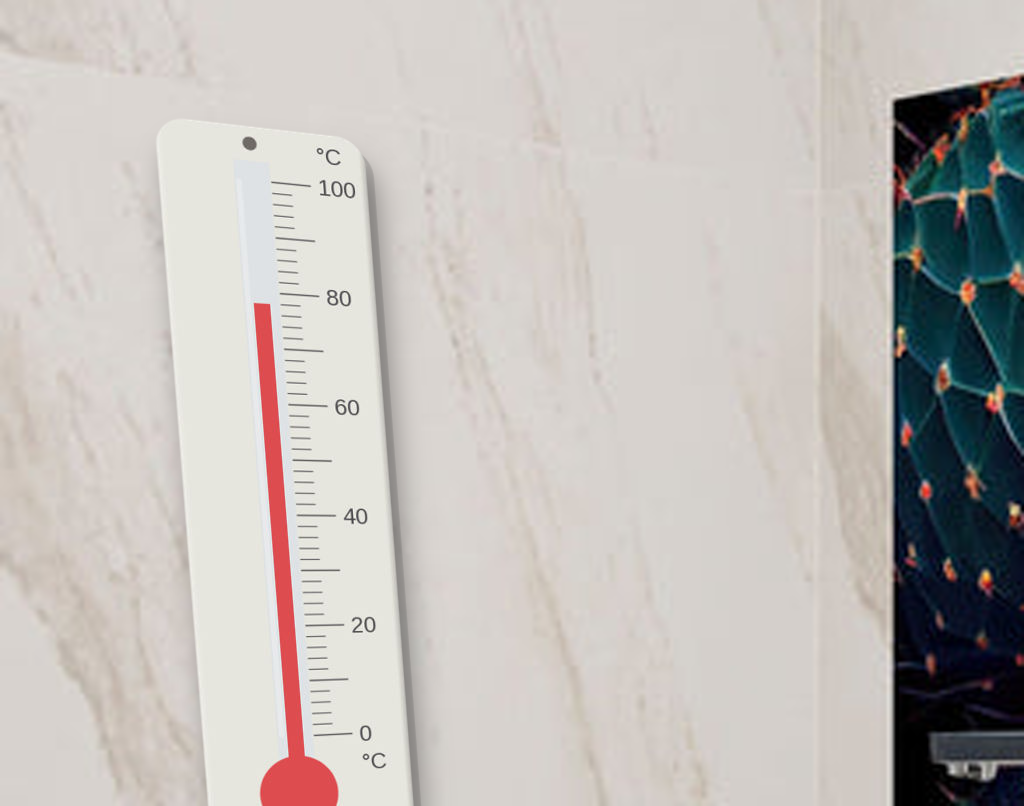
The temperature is 78°C
